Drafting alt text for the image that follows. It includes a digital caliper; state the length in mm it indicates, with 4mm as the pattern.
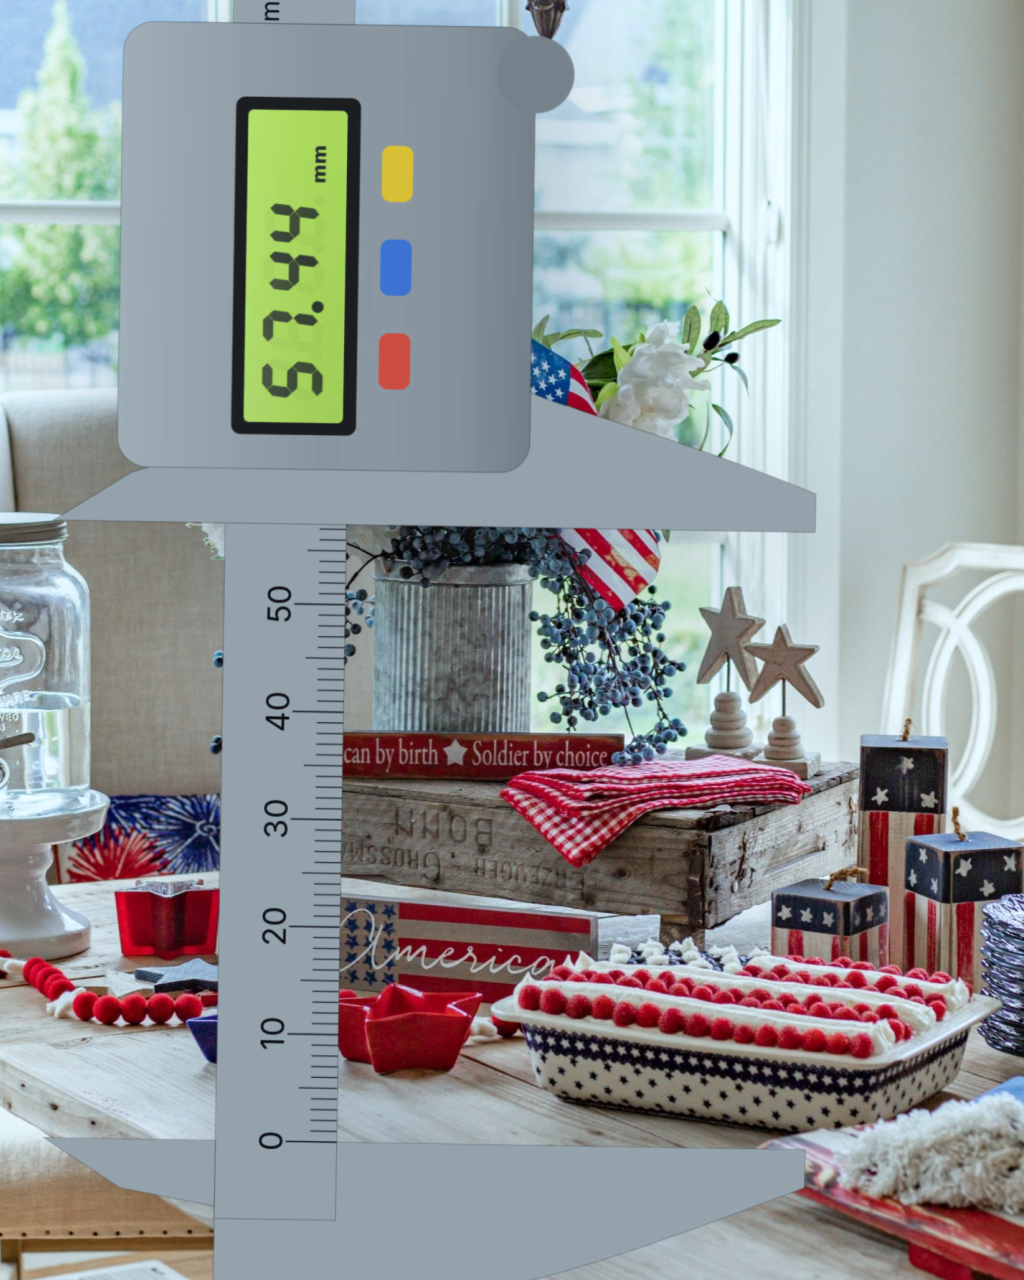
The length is 57.44mm
